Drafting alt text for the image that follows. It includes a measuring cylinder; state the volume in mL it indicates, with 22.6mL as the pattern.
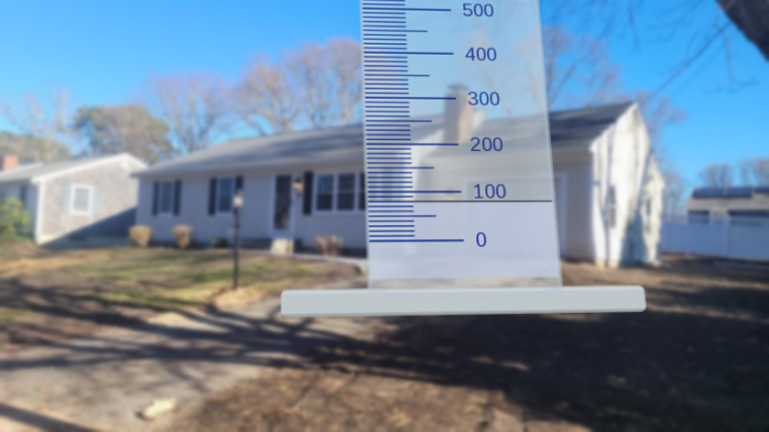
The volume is 80mL
